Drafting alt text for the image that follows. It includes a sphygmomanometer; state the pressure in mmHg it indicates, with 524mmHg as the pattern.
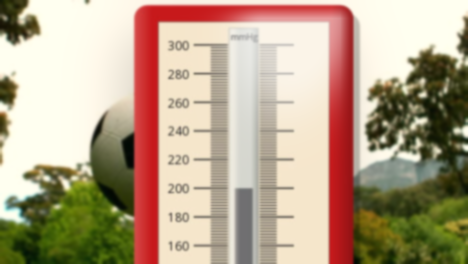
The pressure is 200mmHg
